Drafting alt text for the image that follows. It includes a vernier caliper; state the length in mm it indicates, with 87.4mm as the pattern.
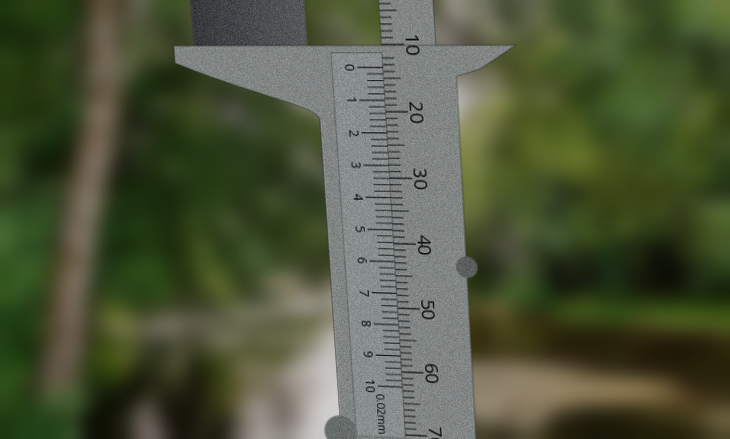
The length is 13.4mm
